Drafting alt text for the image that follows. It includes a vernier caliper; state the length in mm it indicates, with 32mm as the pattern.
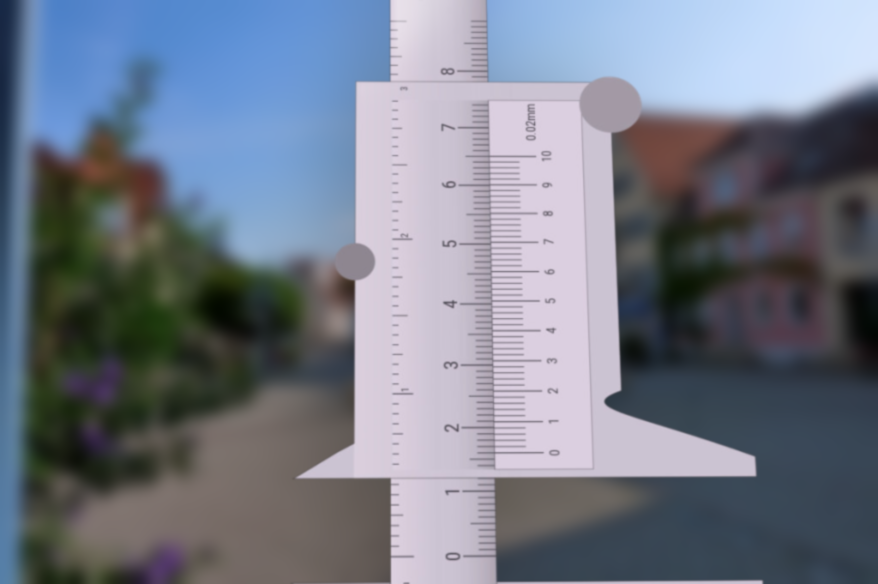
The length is 16.0mm
